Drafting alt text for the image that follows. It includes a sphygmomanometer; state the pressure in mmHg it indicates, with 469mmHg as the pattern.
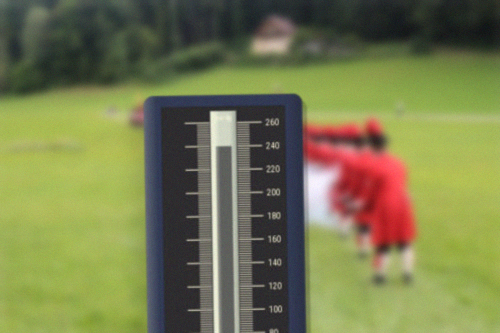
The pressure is 240mmHg
